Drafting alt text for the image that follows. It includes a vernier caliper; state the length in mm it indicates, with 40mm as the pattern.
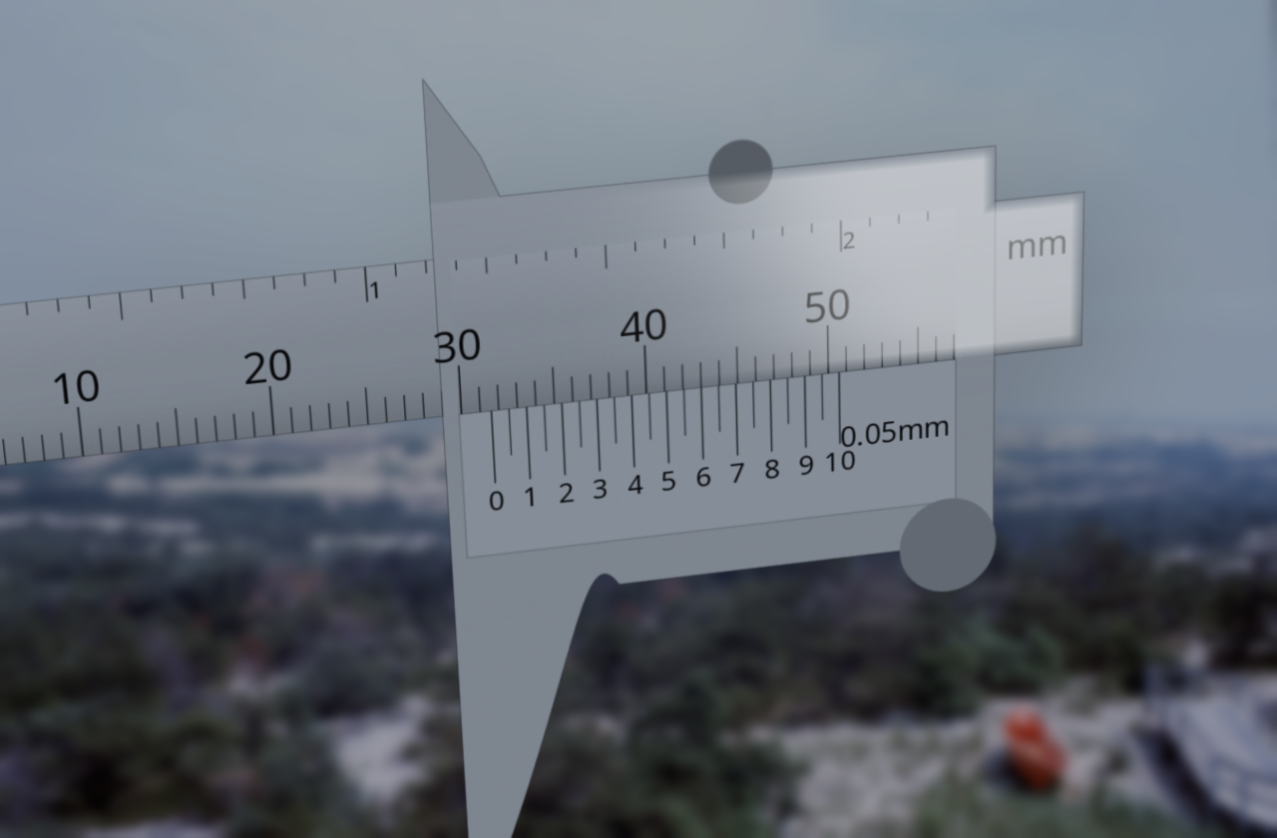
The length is 31.6mm
